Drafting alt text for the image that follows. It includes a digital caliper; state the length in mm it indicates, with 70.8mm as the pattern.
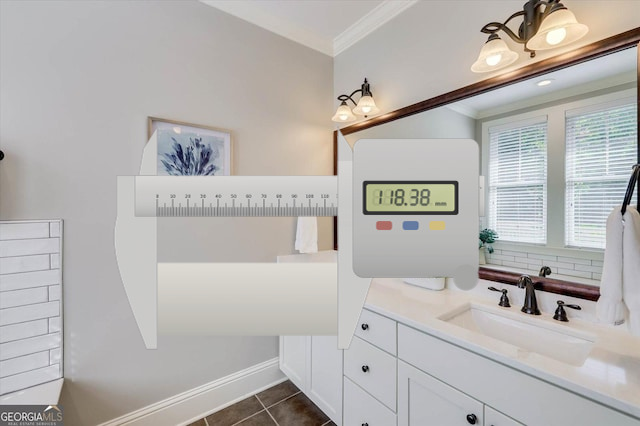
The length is 118.38mm
